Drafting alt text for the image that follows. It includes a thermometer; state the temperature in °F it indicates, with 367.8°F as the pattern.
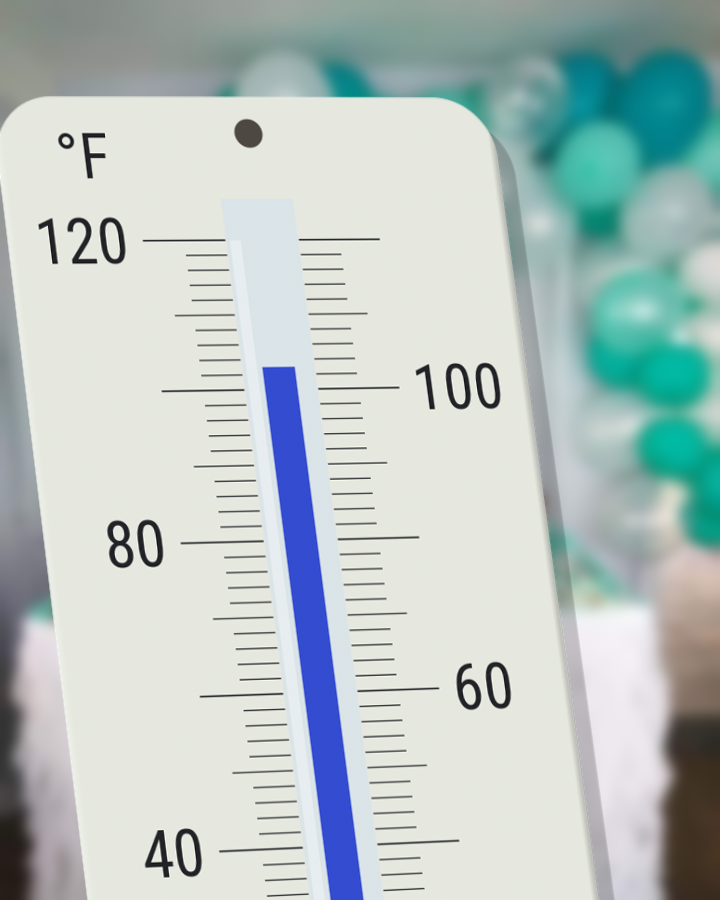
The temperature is 103°F
